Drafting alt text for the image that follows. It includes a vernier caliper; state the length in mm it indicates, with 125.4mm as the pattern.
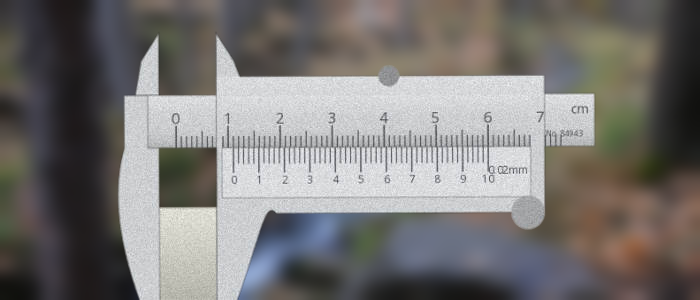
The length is 11.0mm
